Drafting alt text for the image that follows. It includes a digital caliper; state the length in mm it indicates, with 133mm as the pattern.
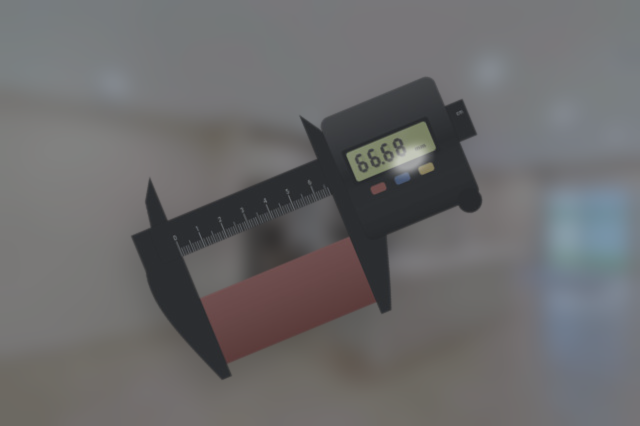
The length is 66.68mm
